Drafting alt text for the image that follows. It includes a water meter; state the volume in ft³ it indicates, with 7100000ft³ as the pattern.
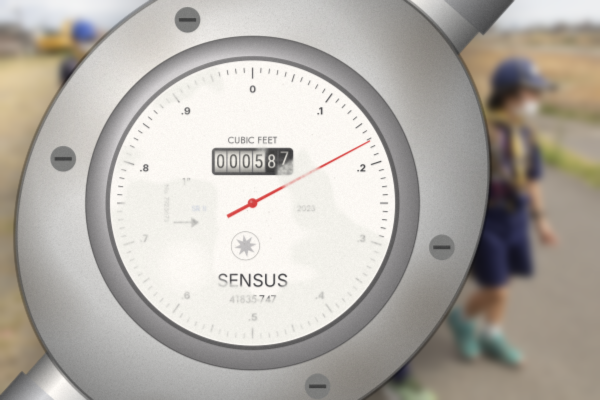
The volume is 587.17ft³
